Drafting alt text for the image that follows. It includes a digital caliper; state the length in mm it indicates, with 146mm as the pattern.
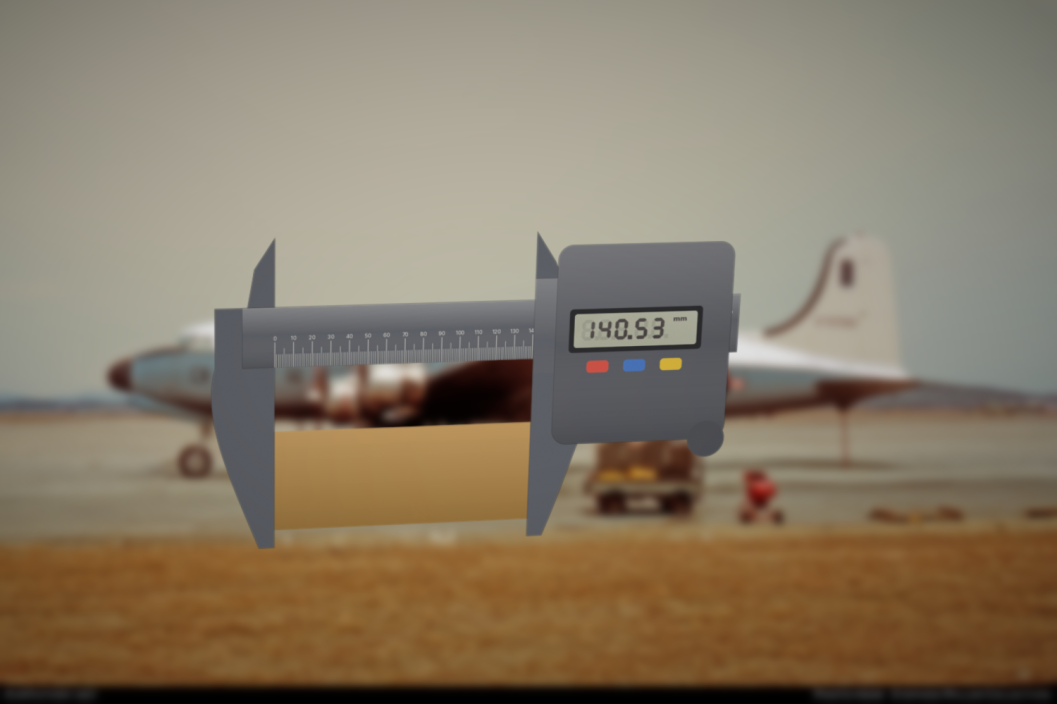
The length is 140.53mm
